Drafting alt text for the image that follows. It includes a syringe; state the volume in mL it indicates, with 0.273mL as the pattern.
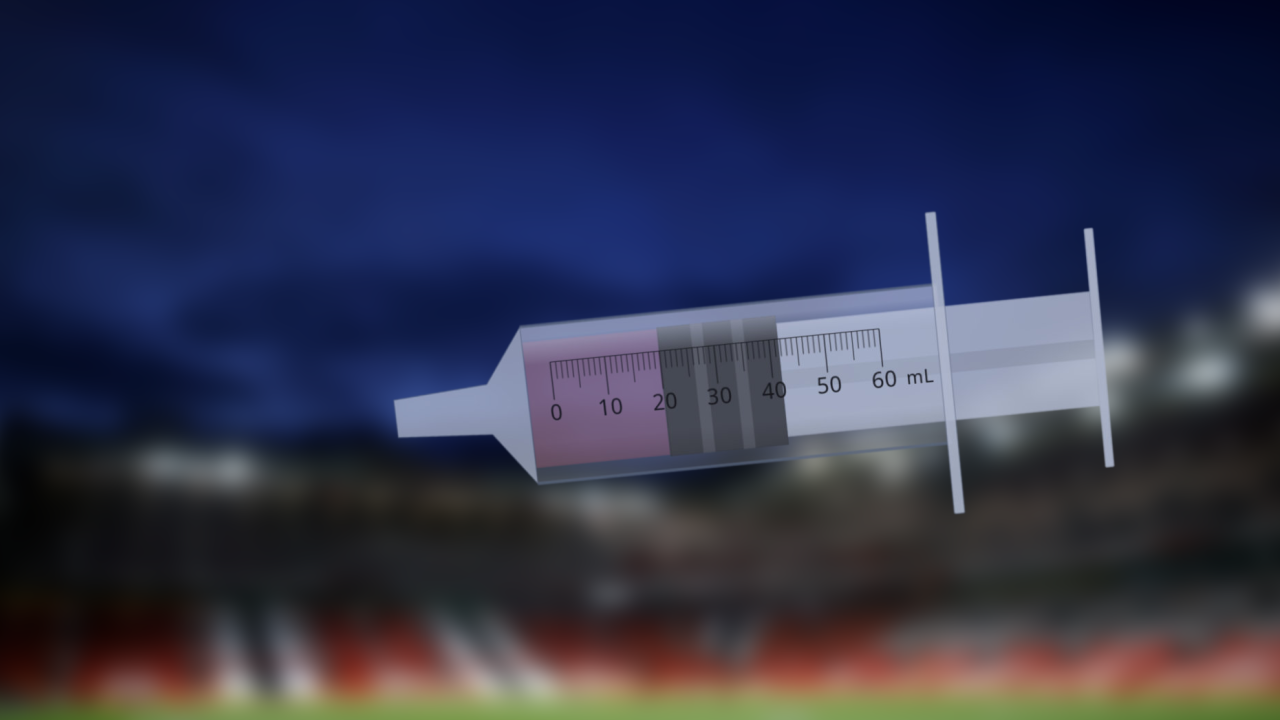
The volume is 20mL
